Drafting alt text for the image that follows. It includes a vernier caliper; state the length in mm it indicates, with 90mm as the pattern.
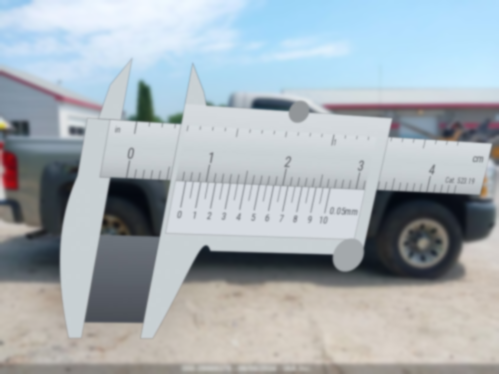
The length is 7.4mm
